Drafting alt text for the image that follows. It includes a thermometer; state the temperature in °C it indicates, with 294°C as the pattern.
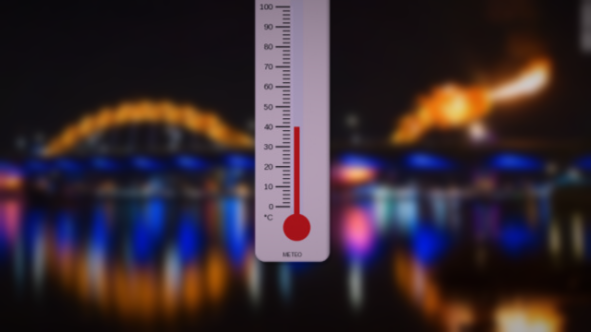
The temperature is 40°C
